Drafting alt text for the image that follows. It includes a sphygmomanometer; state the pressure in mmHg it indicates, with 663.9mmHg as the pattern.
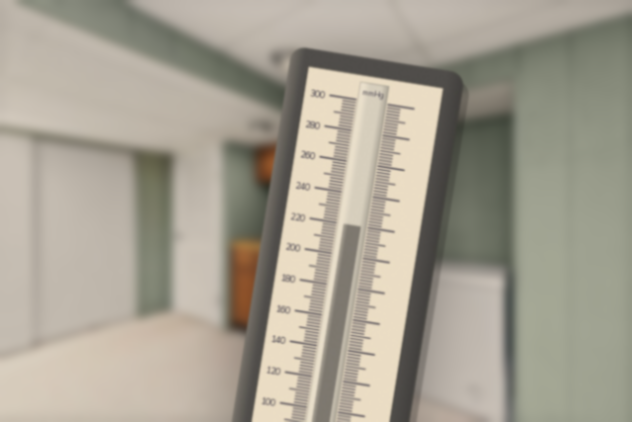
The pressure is 220mmHg
